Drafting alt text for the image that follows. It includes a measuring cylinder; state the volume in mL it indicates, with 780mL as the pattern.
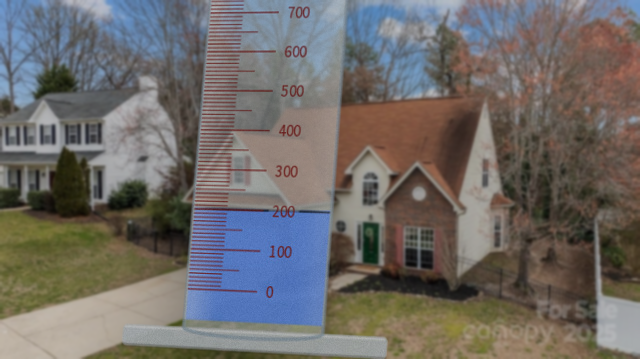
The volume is 200mL
